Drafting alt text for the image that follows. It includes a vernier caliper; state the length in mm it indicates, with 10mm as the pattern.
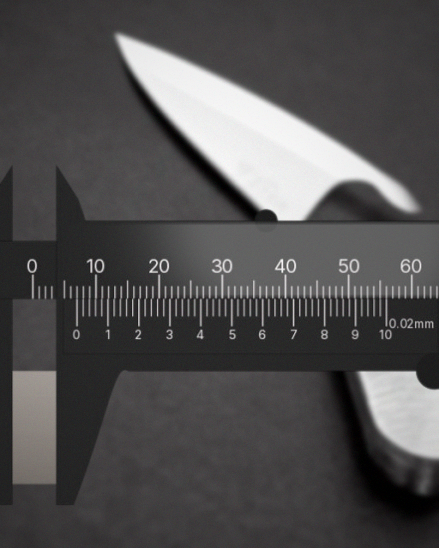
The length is 7.0mm
